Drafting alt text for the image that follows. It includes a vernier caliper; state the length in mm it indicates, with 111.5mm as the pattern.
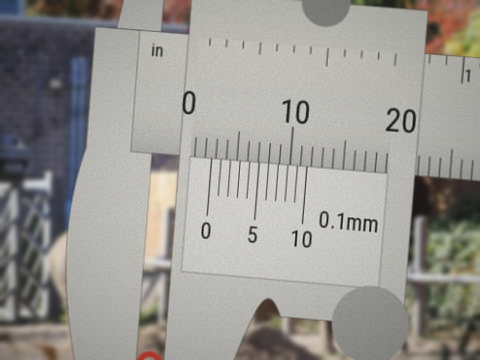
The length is 2.6mm
